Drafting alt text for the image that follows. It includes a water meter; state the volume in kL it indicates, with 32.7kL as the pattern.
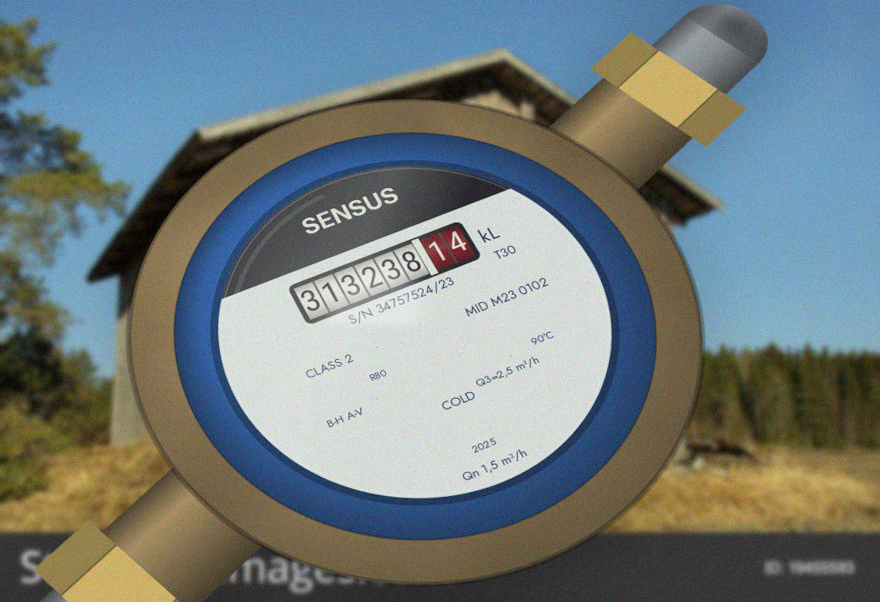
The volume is 313238.14kL
